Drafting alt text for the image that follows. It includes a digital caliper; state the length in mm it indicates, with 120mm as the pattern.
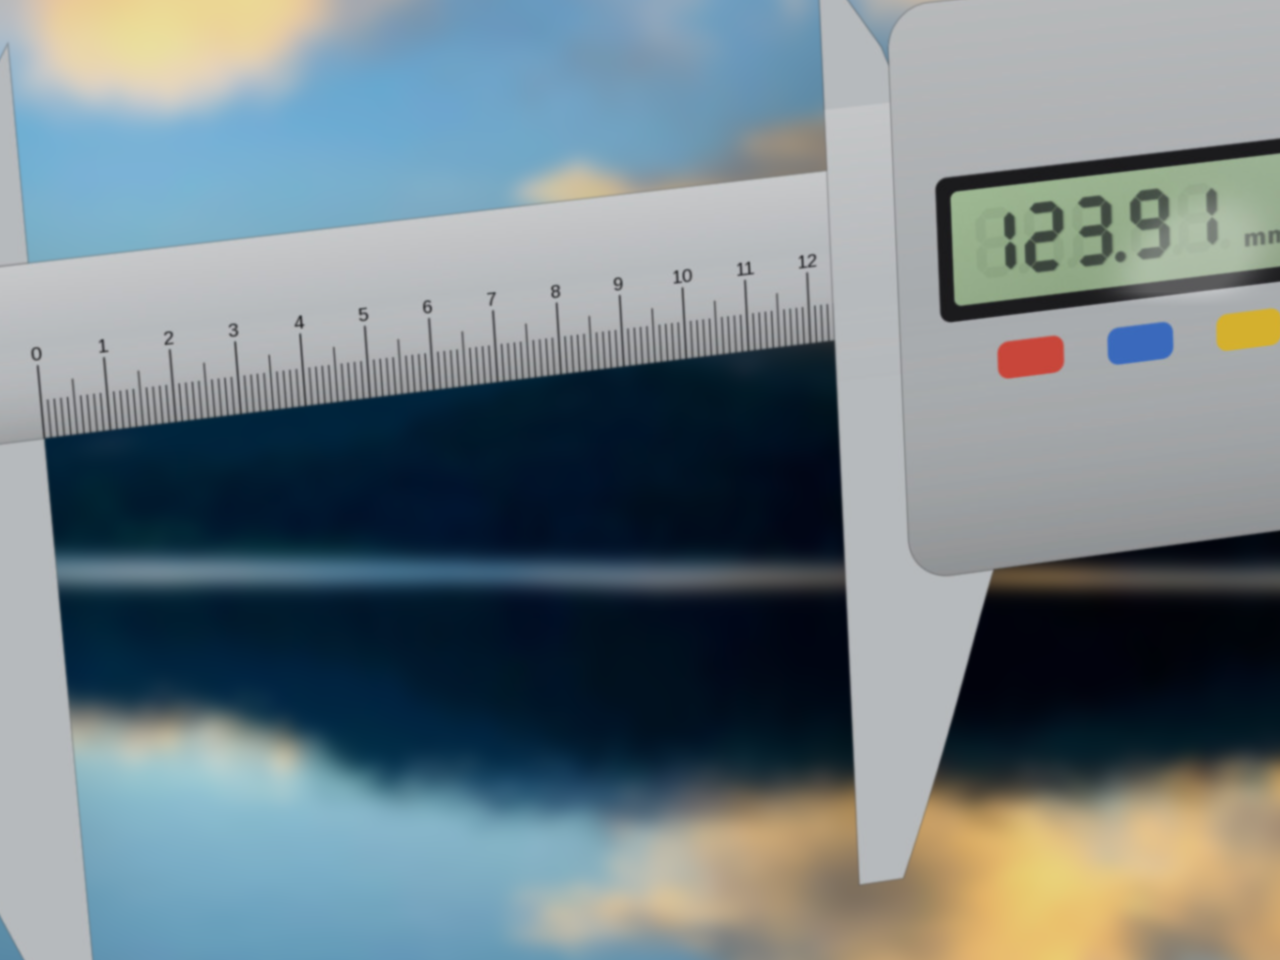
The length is 123.91mm
